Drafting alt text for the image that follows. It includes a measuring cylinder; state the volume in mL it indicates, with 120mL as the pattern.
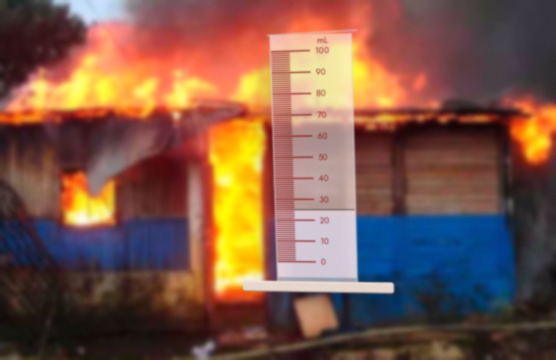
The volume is 25mL
